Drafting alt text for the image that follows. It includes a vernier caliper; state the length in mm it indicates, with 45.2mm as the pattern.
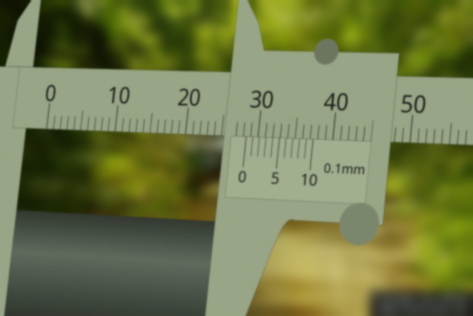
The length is 28.4mm
